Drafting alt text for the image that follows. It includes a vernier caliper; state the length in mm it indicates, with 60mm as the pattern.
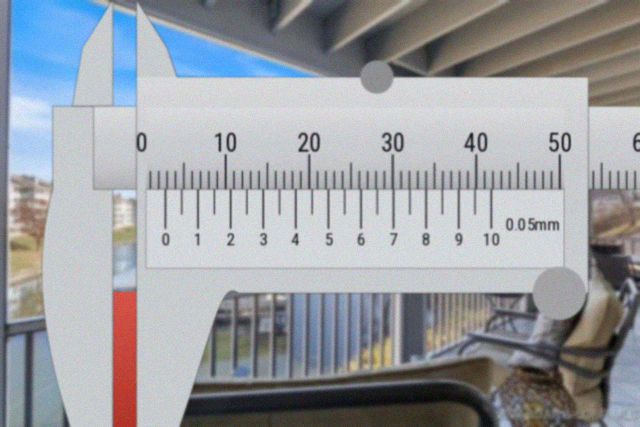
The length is 2.8mm
